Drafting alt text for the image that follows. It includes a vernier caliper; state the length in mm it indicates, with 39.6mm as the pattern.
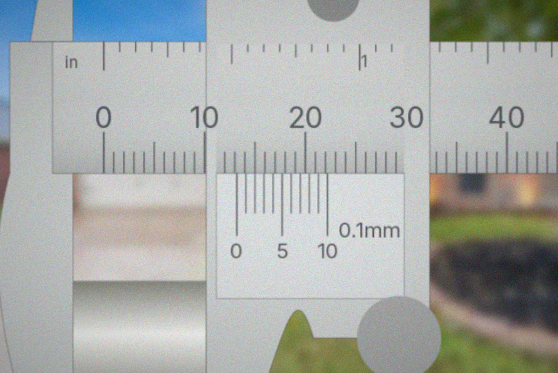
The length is 13.2mm
